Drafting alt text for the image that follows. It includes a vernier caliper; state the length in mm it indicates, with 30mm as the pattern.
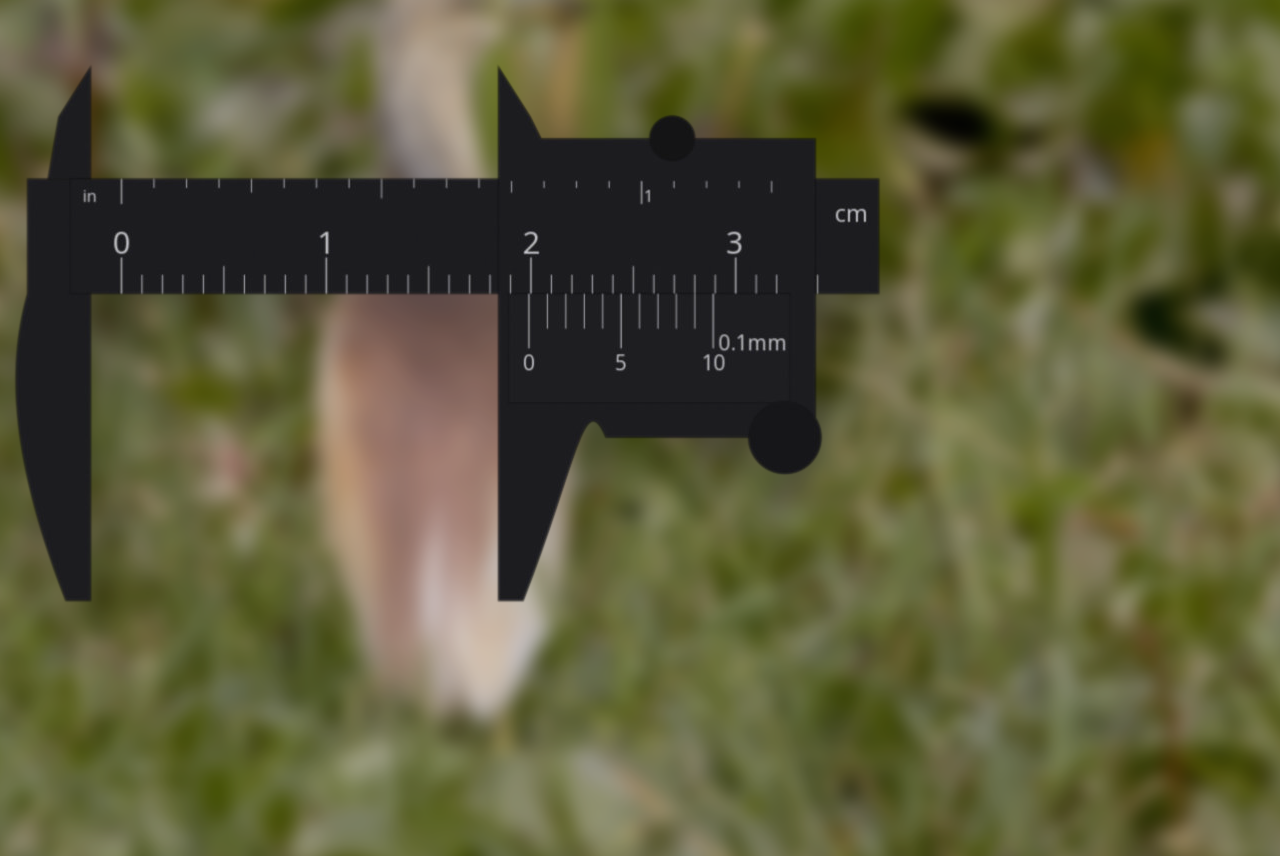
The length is 19.9mm
